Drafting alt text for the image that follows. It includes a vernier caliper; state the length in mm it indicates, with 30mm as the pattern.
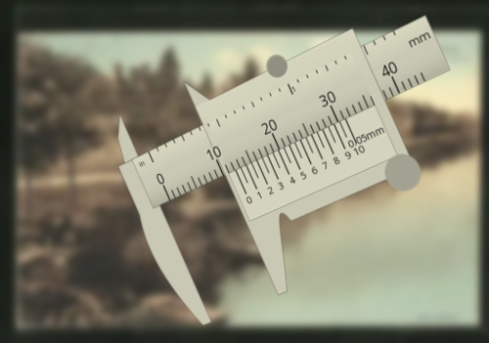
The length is 12.2mm
